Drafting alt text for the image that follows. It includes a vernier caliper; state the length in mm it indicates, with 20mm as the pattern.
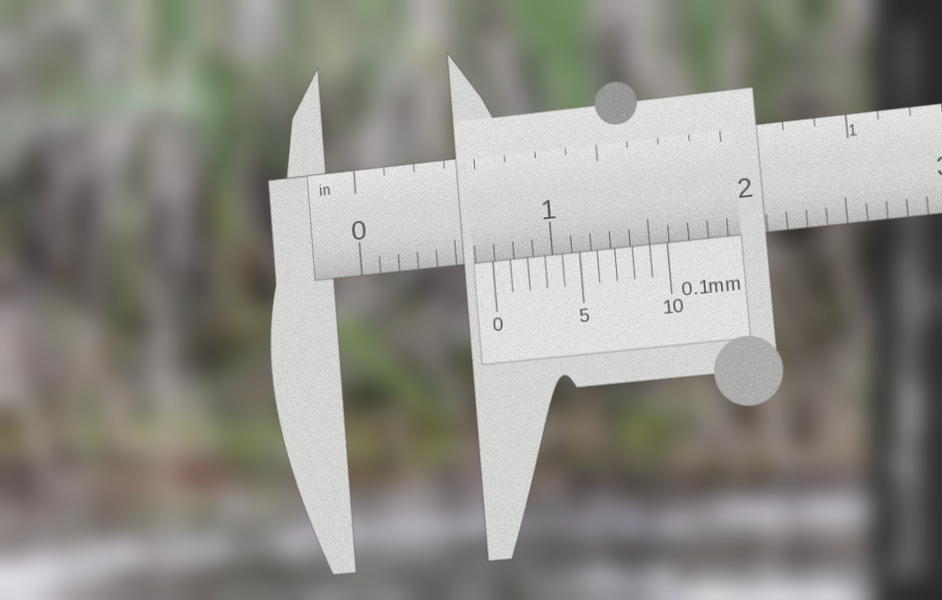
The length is 6.9mm
